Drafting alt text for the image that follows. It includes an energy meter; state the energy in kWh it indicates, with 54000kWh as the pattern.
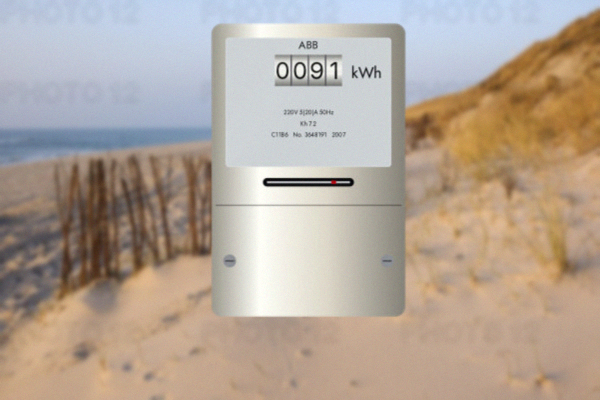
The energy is 91kWh
